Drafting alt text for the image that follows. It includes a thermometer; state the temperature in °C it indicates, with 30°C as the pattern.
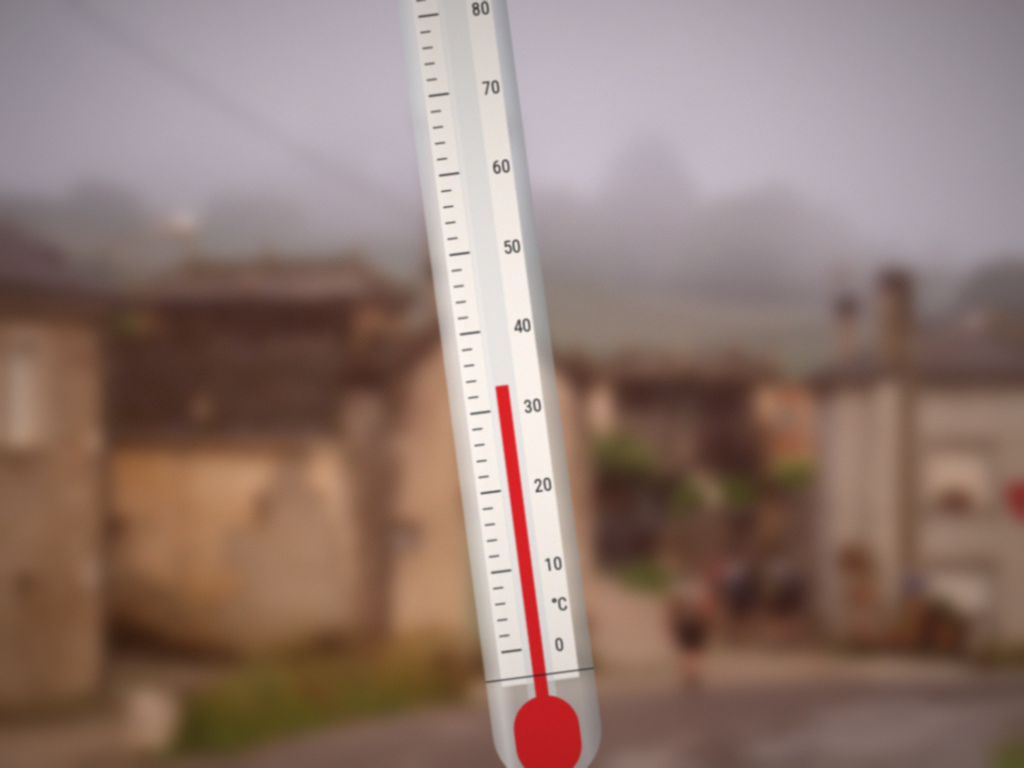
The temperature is 33°C
